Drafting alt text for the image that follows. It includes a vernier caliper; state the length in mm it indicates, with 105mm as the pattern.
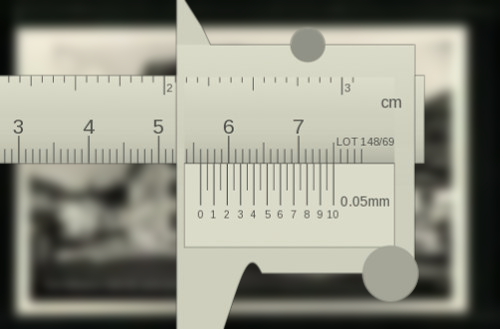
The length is 56.0mm
